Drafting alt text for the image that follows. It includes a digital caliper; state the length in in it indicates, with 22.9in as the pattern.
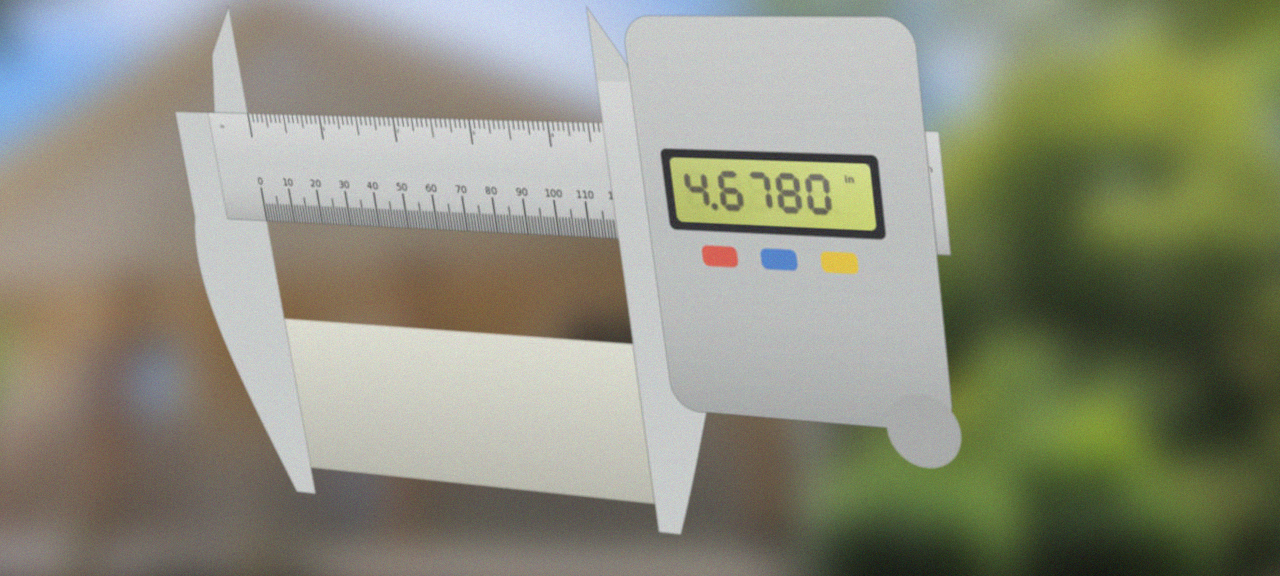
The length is 4.6780in
